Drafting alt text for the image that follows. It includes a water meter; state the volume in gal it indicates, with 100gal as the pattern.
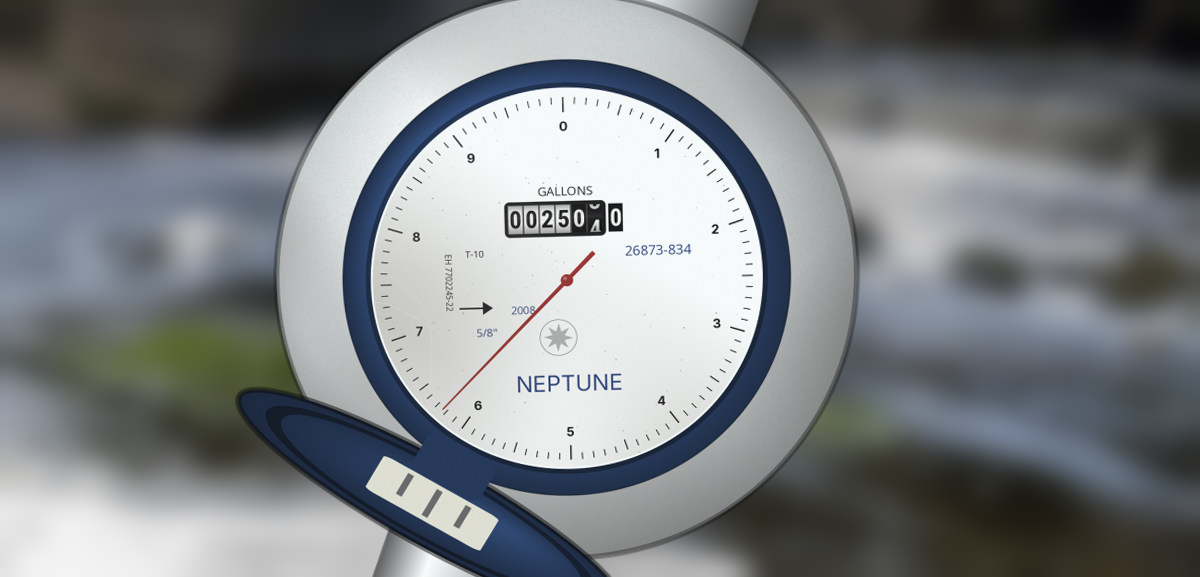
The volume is 25036.2gal
